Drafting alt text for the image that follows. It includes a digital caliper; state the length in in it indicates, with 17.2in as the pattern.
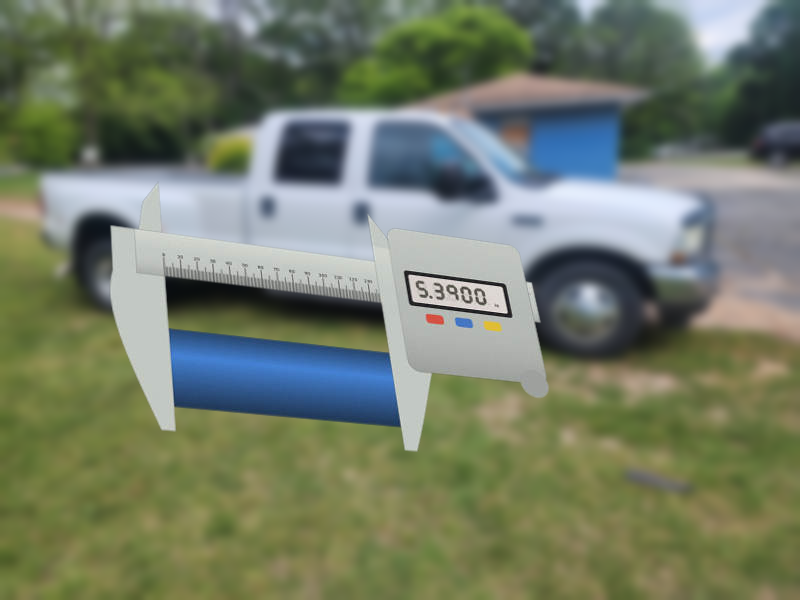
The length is 5.3900in
